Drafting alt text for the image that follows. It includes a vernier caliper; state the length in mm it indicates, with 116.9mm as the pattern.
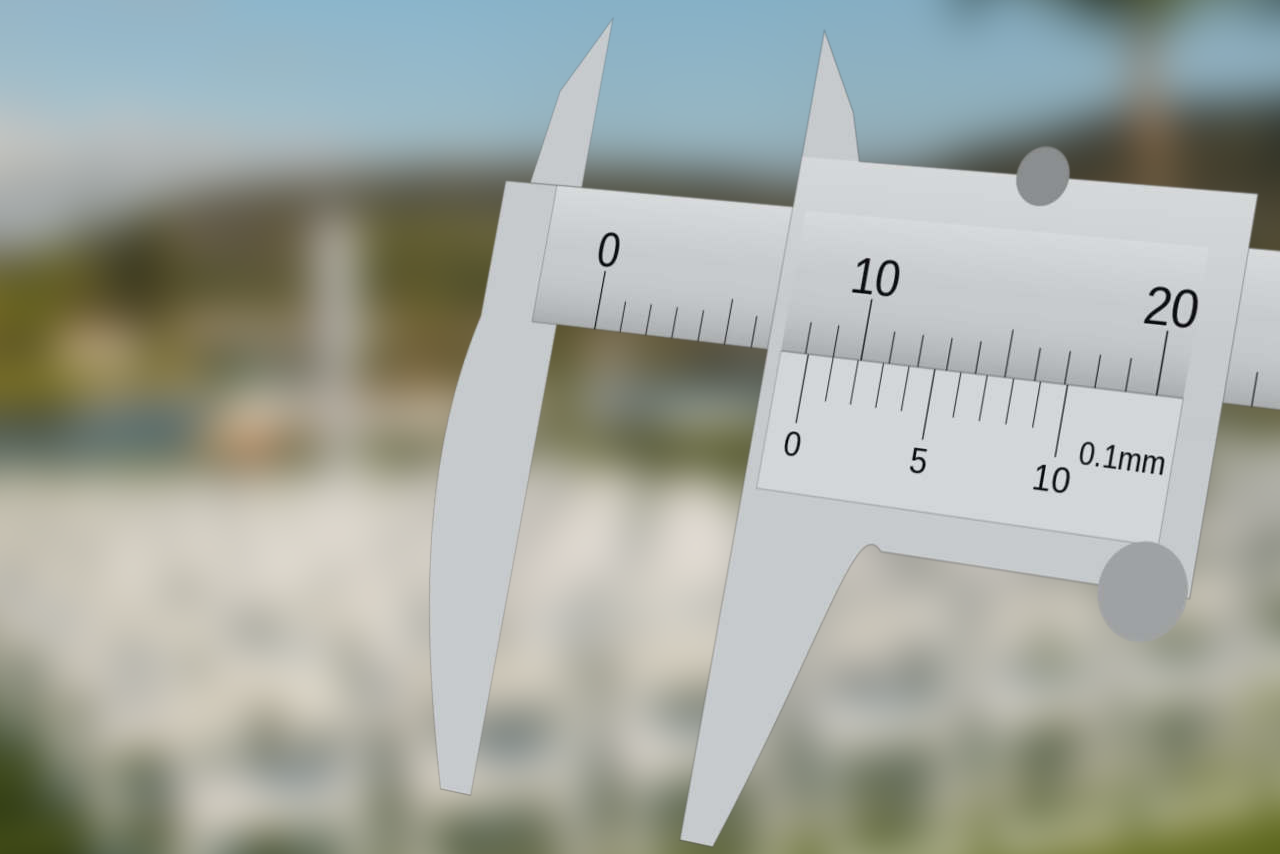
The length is 8.1mm
